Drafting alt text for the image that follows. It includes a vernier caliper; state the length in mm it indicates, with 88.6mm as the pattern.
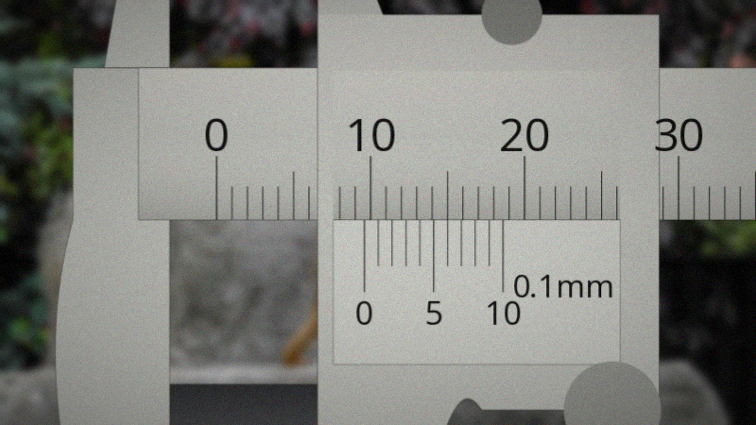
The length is 9.6mm
